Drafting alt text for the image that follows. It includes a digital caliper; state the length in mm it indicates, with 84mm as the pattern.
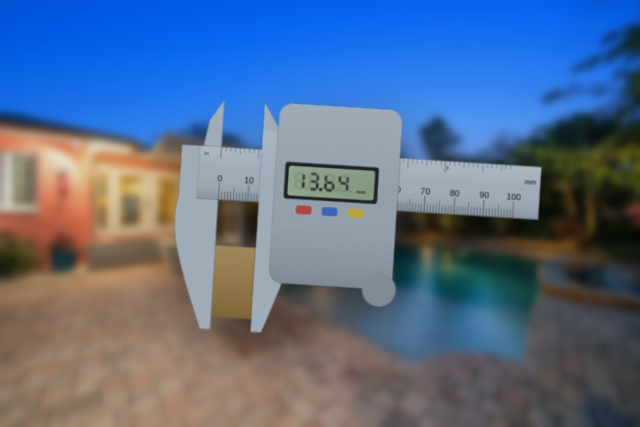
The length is 13.64mm
